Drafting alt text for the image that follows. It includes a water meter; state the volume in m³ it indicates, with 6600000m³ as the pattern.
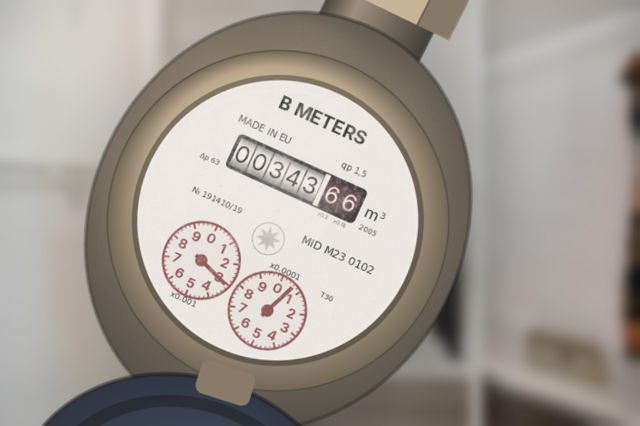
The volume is 343.6630m³
